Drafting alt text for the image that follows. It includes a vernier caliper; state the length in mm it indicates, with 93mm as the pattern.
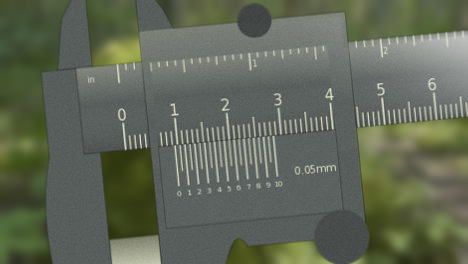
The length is 9.5mm
